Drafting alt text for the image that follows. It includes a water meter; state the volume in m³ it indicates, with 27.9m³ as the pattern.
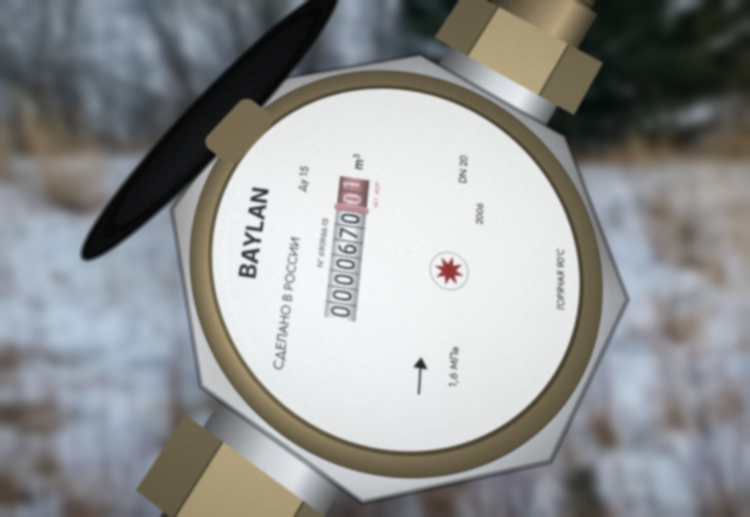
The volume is 670.01m³
